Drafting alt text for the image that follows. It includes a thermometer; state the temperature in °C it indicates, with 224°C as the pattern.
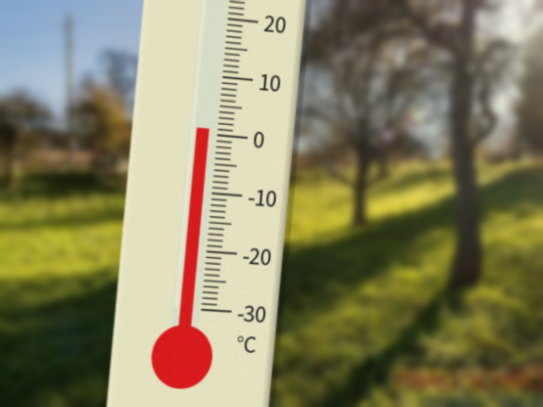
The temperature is 1°C
